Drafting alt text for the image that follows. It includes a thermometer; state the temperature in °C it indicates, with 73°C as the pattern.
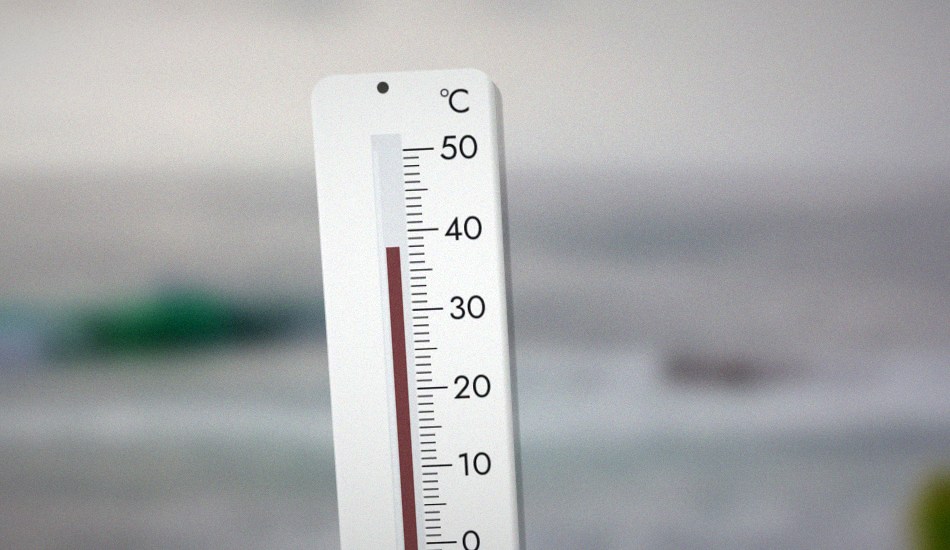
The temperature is 38°C
